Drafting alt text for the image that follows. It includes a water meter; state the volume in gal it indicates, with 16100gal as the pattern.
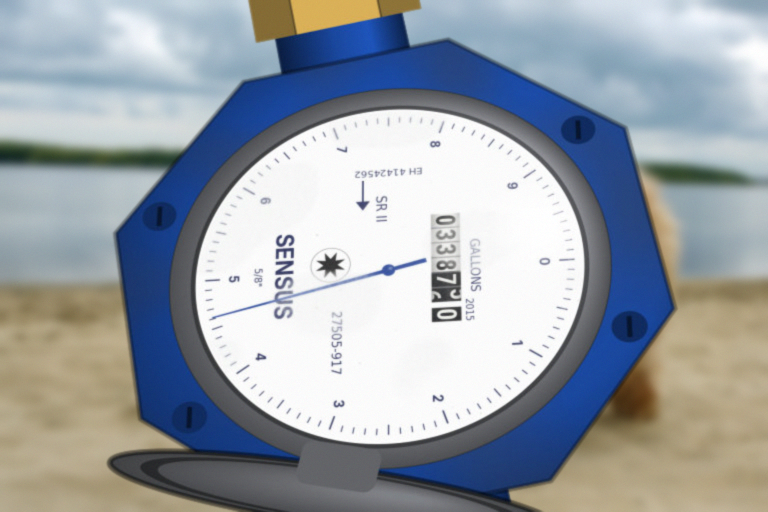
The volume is 338754.6gal
